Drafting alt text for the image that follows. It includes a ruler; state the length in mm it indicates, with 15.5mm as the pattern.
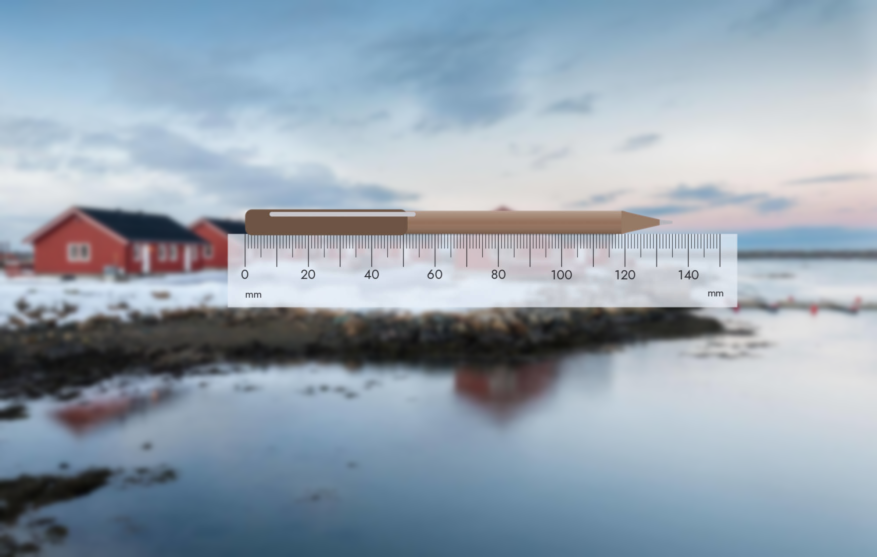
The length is 135mm
